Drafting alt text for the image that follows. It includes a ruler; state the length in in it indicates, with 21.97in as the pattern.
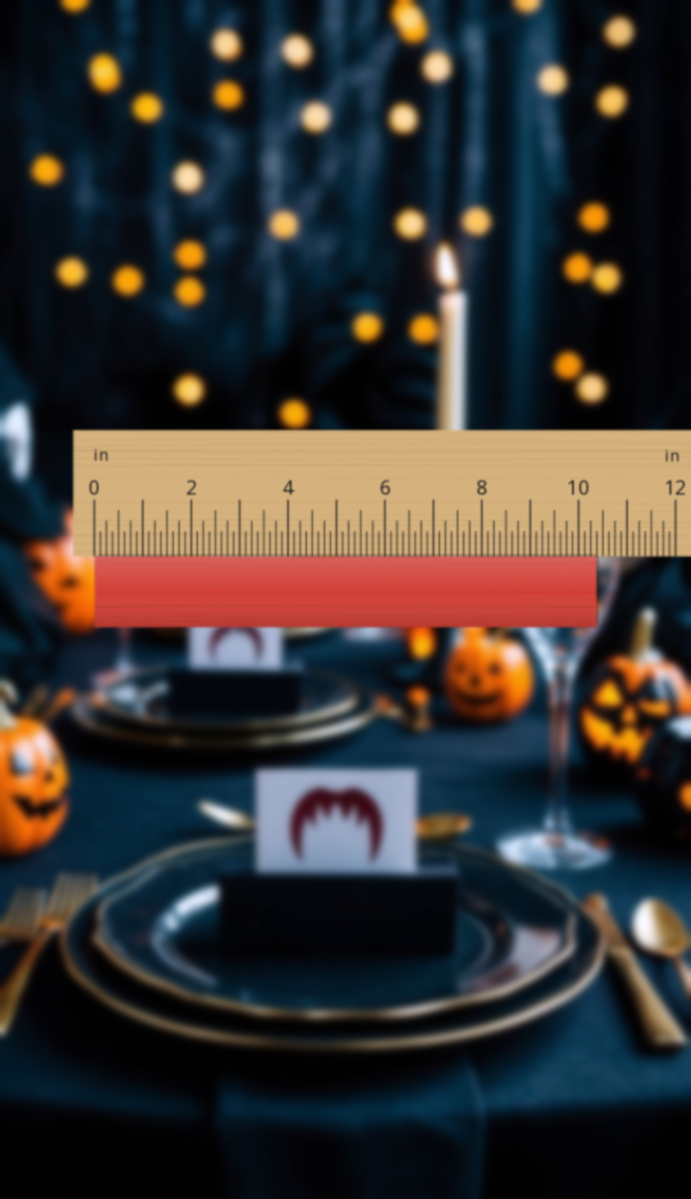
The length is 10.375in
